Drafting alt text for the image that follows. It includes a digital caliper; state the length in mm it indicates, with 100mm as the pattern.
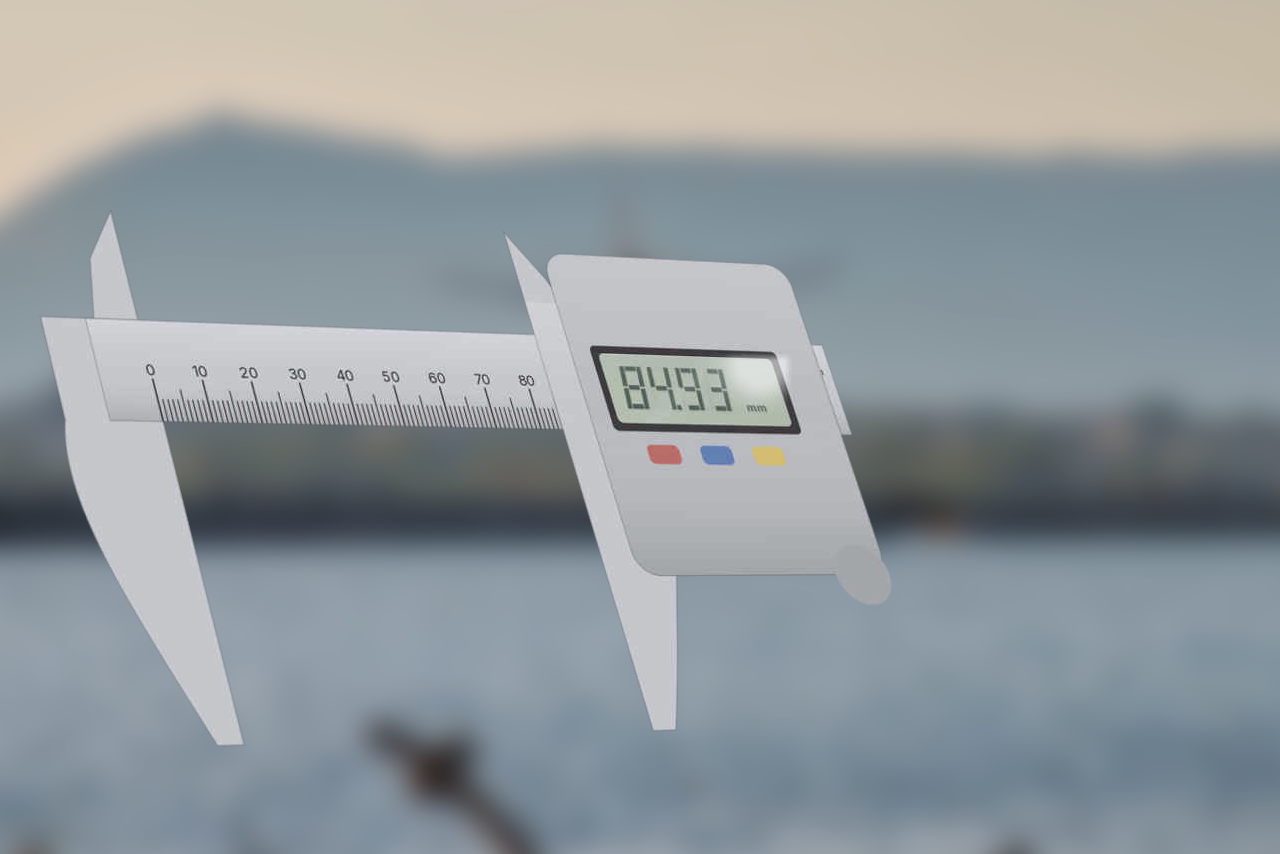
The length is 84.93mm
